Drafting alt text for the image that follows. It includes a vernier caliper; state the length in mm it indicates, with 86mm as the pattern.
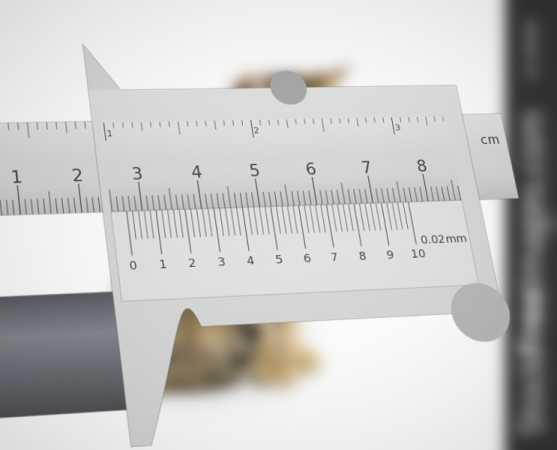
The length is 27.4mm
